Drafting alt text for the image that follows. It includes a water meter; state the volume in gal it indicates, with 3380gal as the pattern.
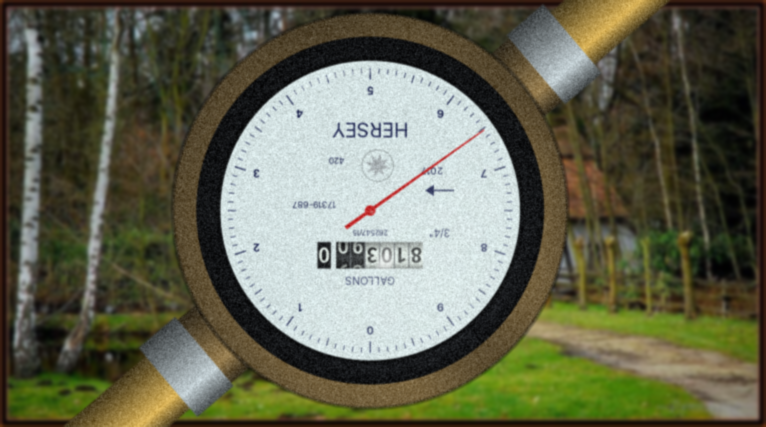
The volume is 8103896.5gal
